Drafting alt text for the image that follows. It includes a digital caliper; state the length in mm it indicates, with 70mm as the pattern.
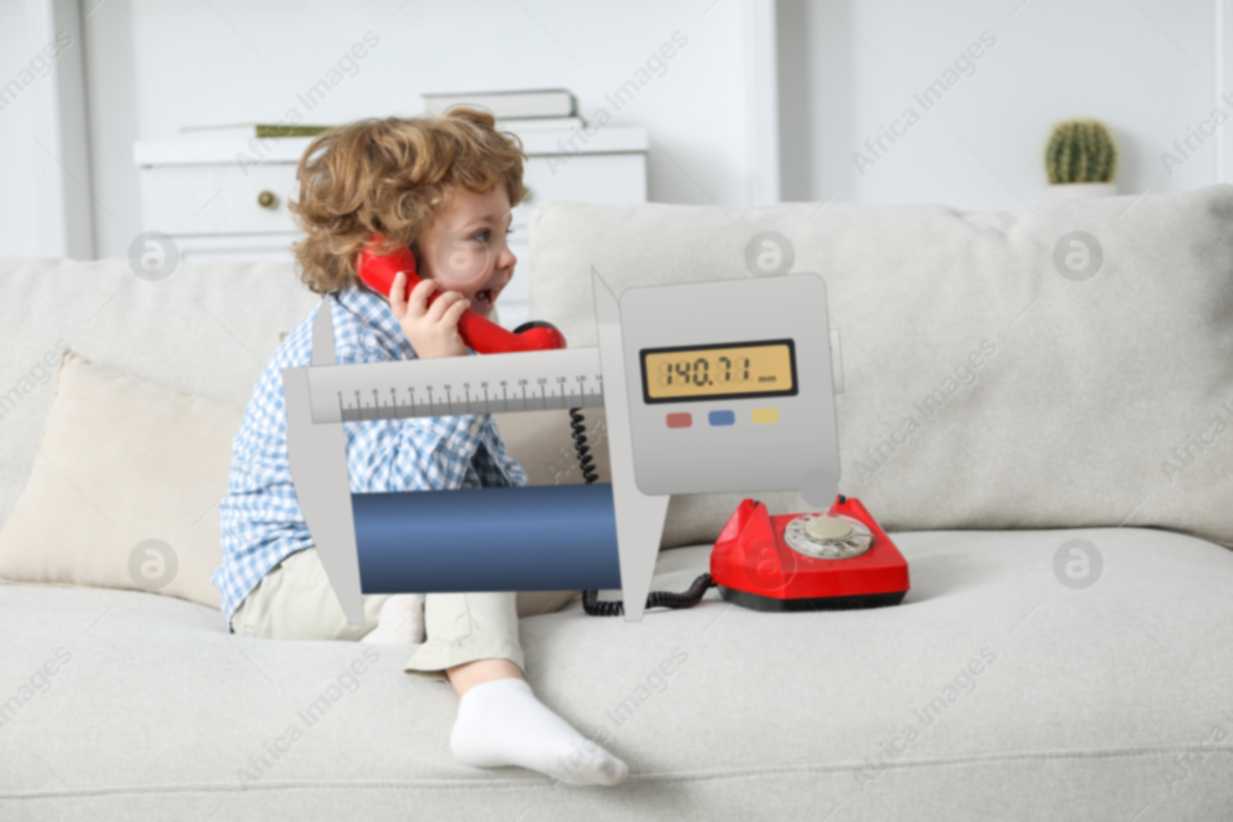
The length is 140.71mm
